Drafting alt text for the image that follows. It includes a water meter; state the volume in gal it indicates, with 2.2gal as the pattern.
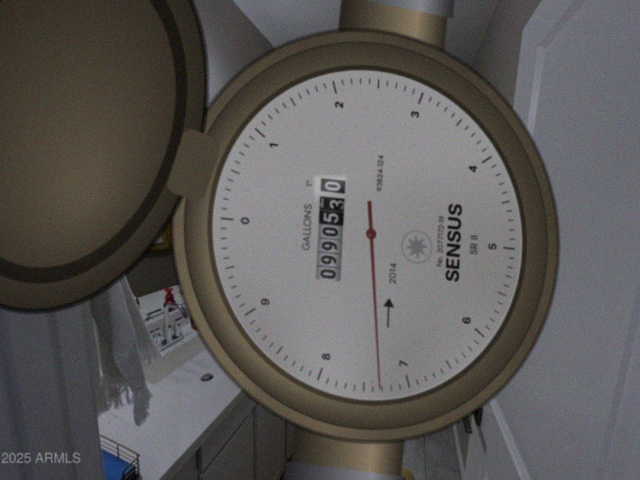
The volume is 990527.3gal
